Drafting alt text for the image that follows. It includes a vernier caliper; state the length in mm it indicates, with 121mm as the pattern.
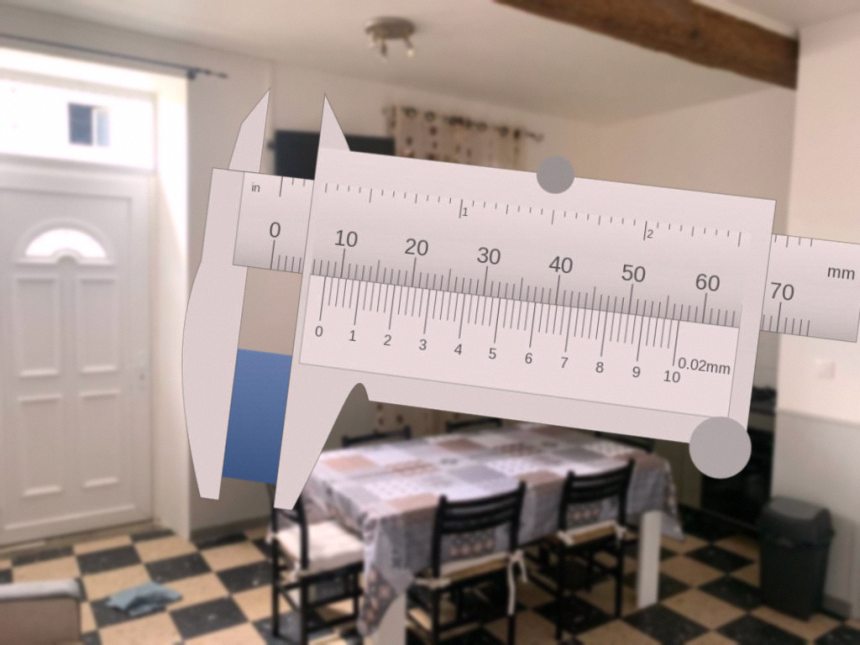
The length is 7.8mm
